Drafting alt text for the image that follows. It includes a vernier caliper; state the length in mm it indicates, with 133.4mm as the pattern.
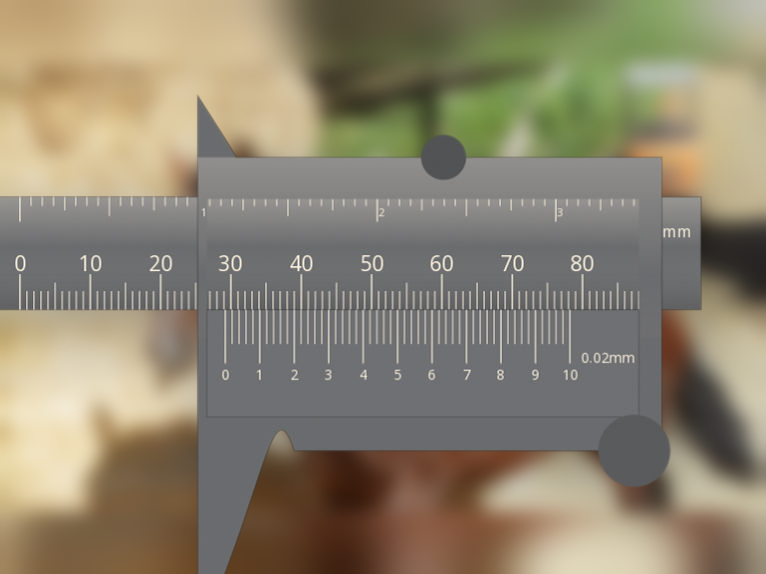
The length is 29.2mm
